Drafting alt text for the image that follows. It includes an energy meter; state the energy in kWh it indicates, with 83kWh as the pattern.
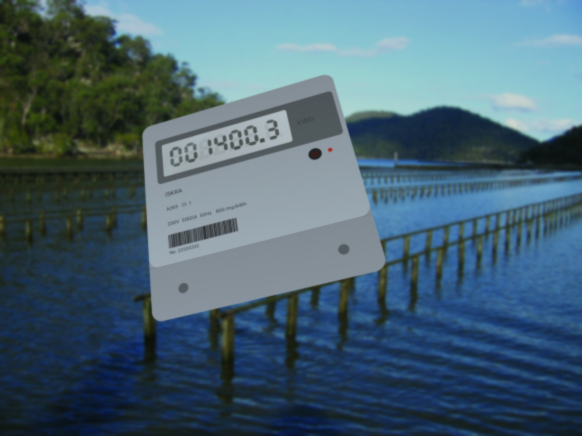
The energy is 1400.3kWh
